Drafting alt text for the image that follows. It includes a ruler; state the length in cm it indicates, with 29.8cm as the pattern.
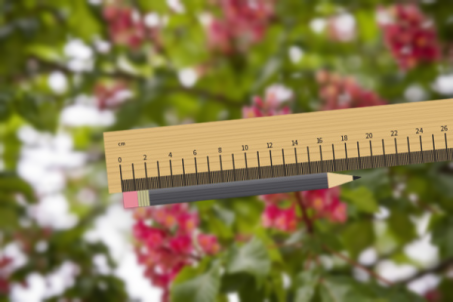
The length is 19cm
